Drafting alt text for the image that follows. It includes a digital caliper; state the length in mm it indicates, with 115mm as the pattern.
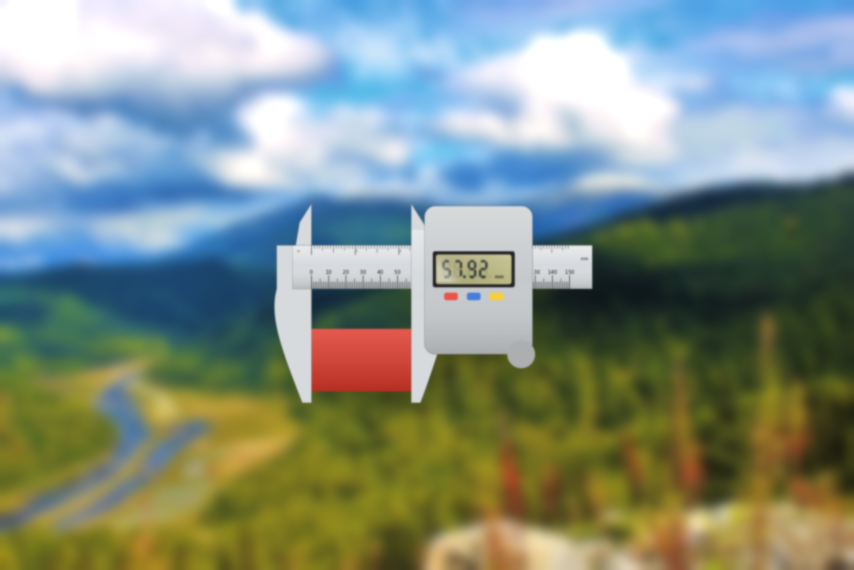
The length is 57.92mm
